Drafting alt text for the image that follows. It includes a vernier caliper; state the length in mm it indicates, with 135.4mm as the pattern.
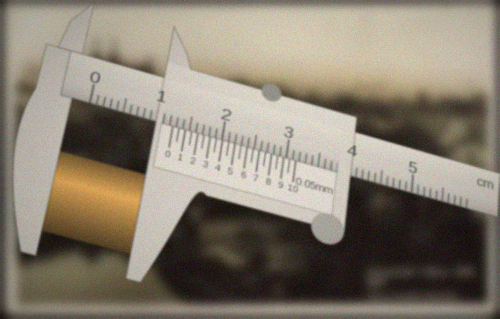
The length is 12.5mm
